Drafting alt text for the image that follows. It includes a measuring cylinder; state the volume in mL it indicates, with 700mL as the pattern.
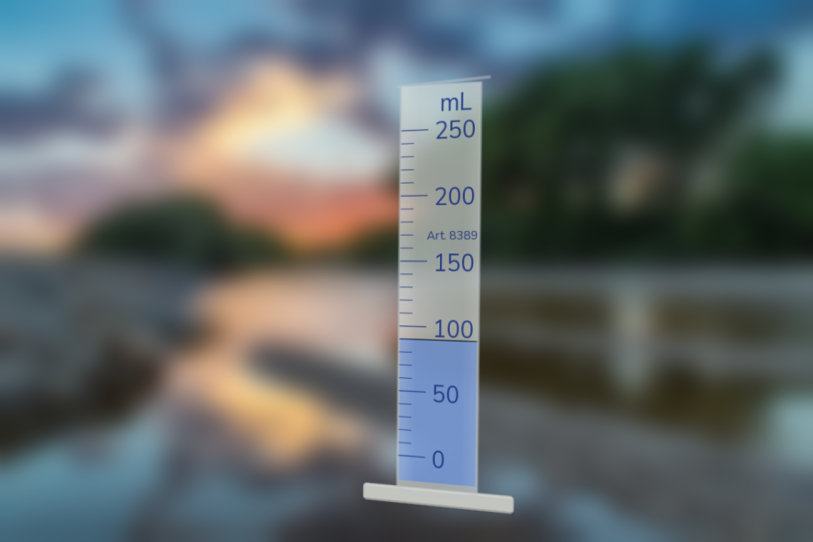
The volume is 90mL
